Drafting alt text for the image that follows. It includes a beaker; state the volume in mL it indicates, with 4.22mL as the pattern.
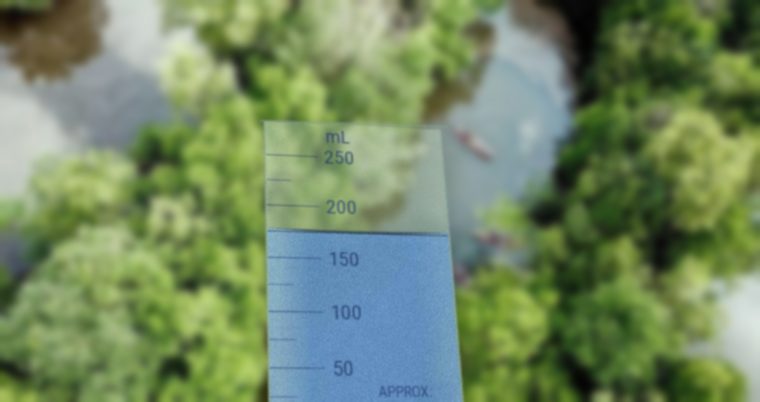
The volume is 175mL
